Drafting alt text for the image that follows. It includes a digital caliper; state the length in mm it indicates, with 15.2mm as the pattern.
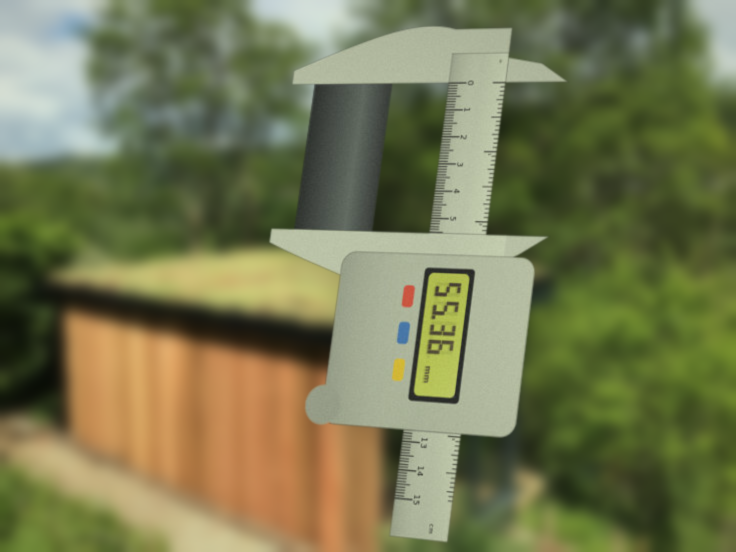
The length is 55.36mm
